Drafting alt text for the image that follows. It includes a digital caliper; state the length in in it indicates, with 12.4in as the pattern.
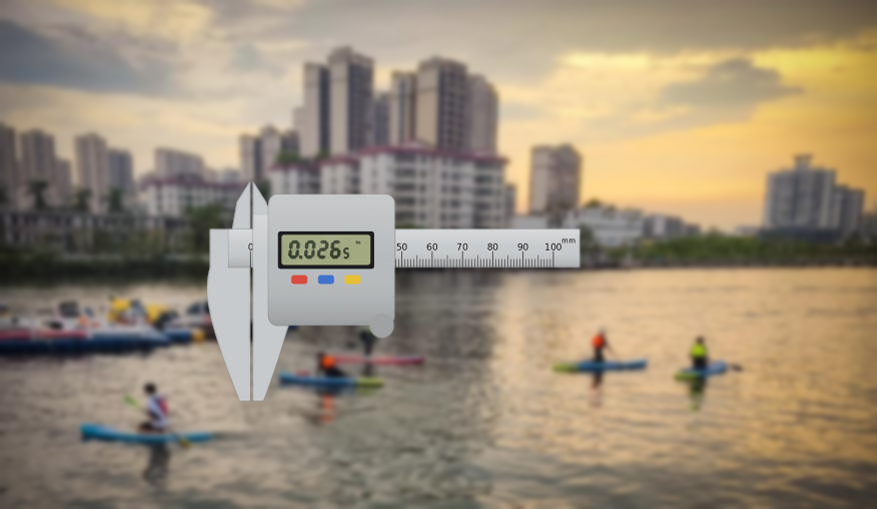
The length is 0.0265in
